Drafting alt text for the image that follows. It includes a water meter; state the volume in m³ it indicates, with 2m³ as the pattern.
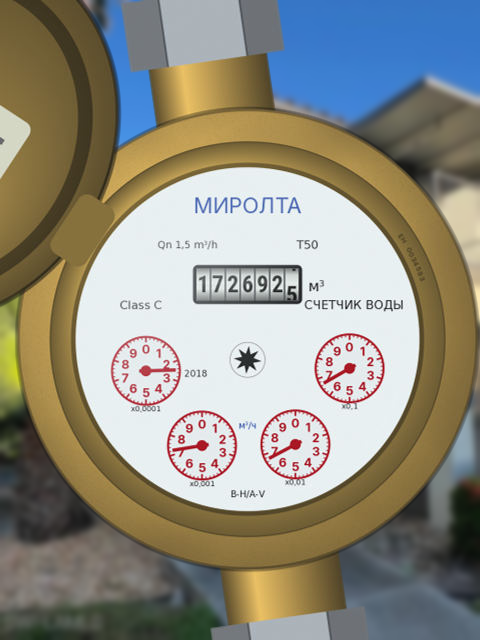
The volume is 1726924.6672m³
